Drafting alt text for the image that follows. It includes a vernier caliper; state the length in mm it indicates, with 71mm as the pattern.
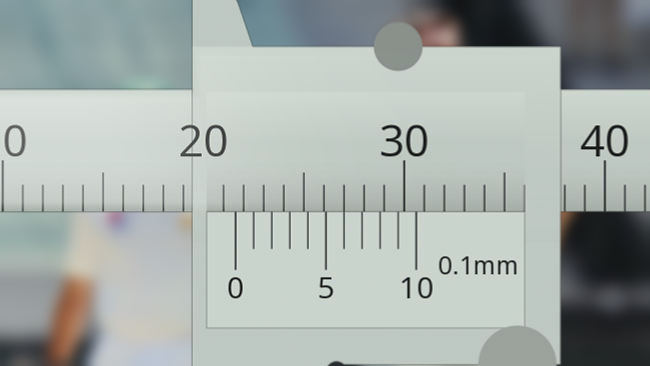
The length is 21.6mm
